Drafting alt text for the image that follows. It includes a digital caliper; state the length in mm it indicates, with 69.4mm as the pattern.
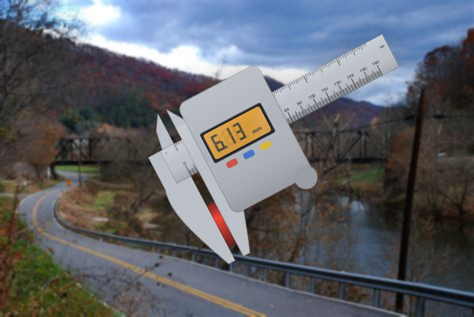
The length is 6.13mm
